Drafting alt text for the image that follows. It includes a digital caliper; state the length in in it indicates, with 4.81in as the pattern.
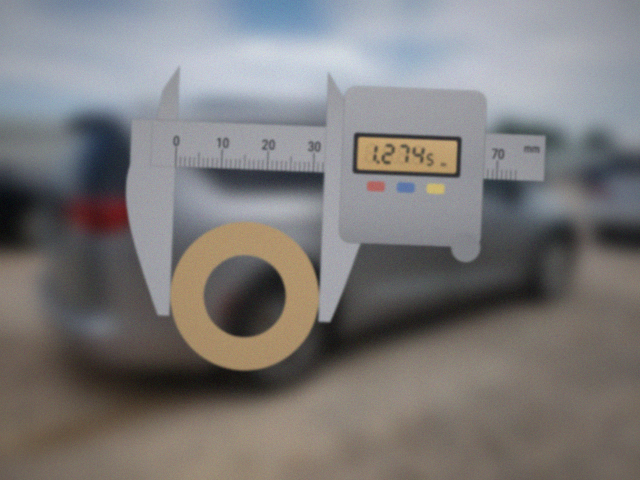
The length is 1.2745in
